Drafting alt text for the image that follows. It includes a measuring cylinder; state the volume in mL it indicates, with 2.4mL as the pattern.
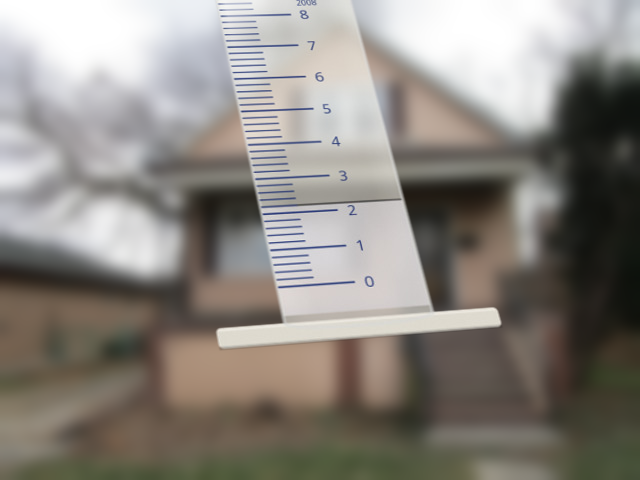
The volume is 2.2mL
